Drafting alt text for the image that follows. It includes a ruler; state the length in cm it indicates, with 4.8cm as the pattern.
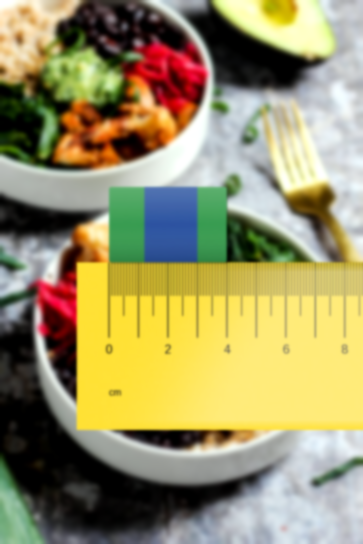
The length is 4cm
